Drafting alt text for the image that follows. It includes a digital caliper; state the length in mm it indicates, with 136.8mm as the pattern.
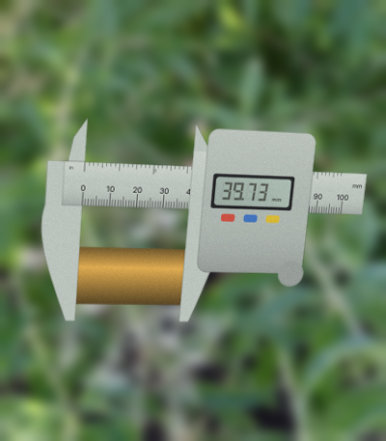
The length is 39.73mm
